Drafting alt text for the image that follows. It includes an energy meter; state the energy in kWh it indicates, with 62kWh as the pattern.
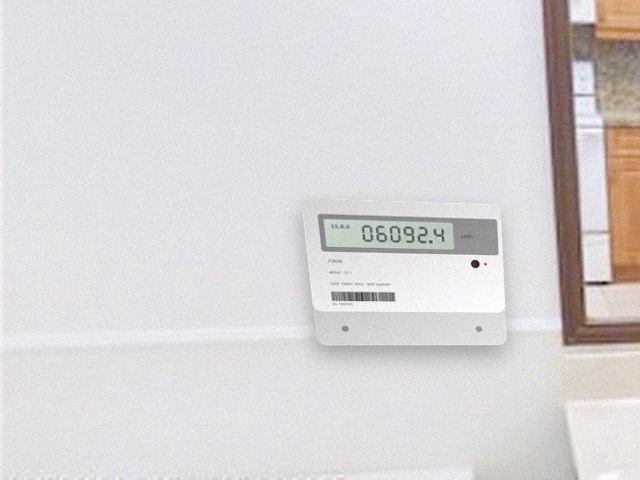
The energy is 6092.4kWh
